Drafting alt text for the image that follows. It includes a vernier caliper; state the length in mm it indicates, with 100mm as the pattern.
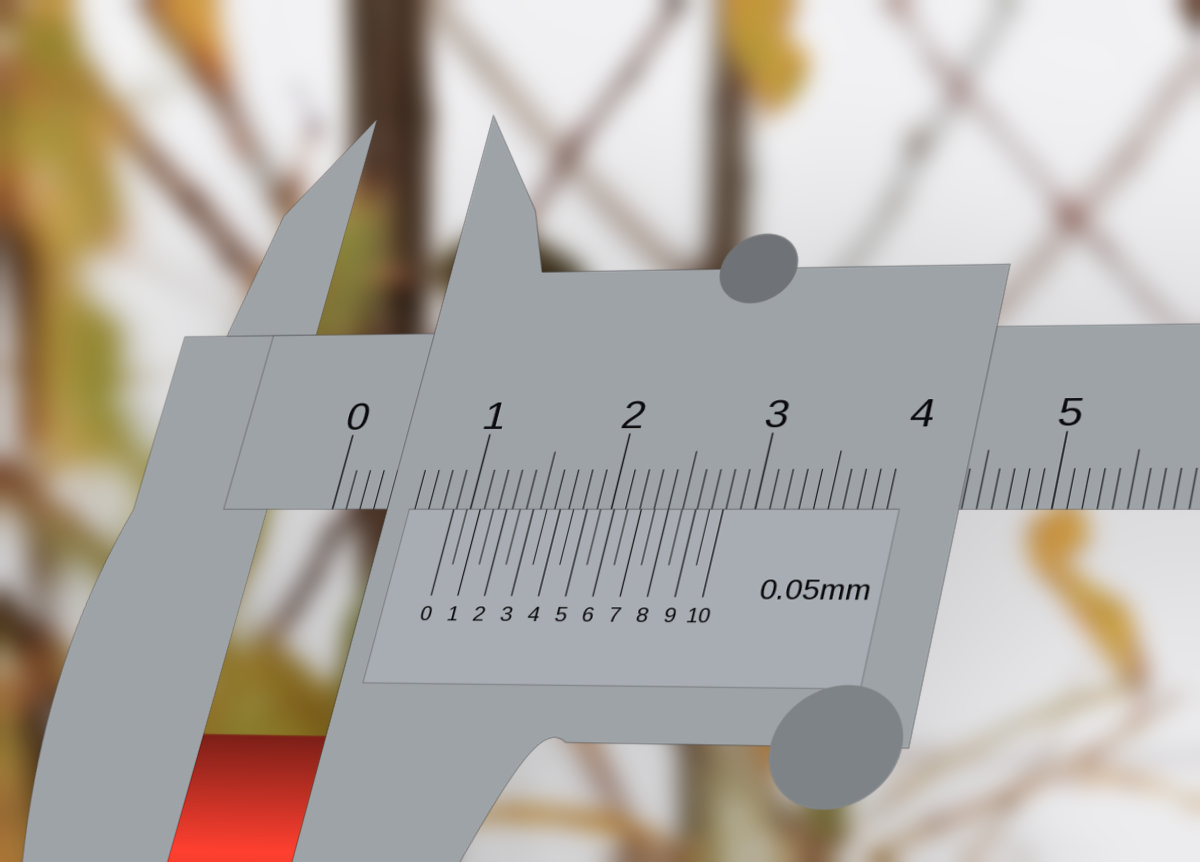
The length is 8.8mm
